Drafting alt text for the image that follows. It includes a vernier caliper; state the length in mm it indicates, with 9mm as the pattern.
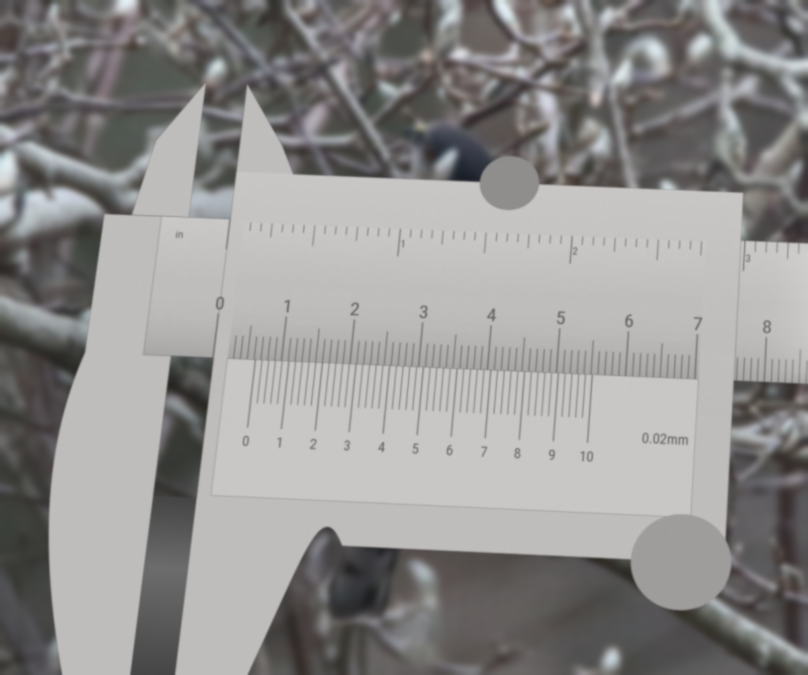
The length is 6.2mm
